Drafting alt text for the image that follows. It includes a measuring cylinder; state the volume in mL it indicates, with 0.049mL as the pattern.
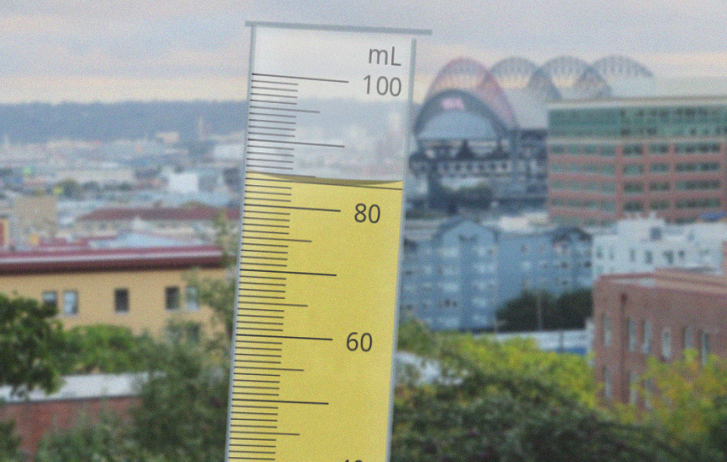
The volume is 84mL
